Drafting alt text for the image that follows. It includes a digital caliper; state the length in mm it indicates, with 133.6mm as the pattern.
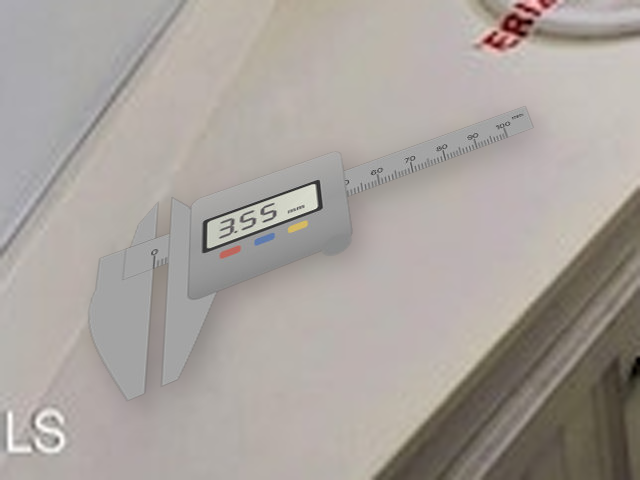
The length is 3.55mm
